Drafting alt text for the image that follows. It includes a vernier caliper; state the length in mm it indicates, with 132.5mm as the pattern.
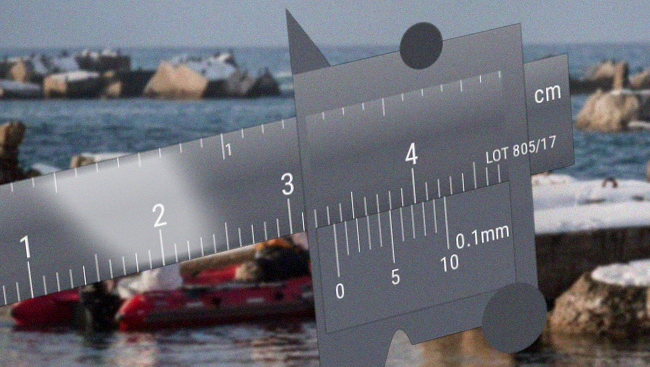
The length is 33.4mm
